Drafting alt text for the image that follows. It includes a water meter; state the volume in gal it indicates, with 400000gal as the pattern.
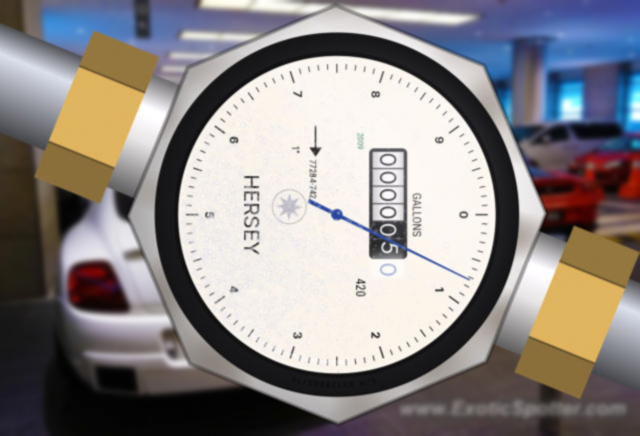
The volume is 50.7gal
